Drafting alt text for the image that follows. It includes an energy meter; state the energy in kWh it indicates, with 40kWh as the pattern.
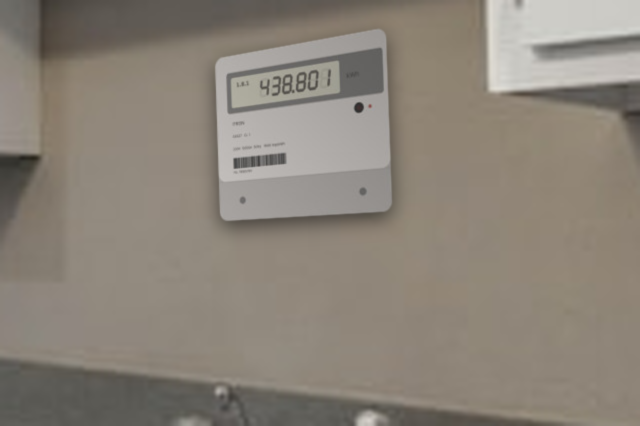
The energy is 438.801kWh
